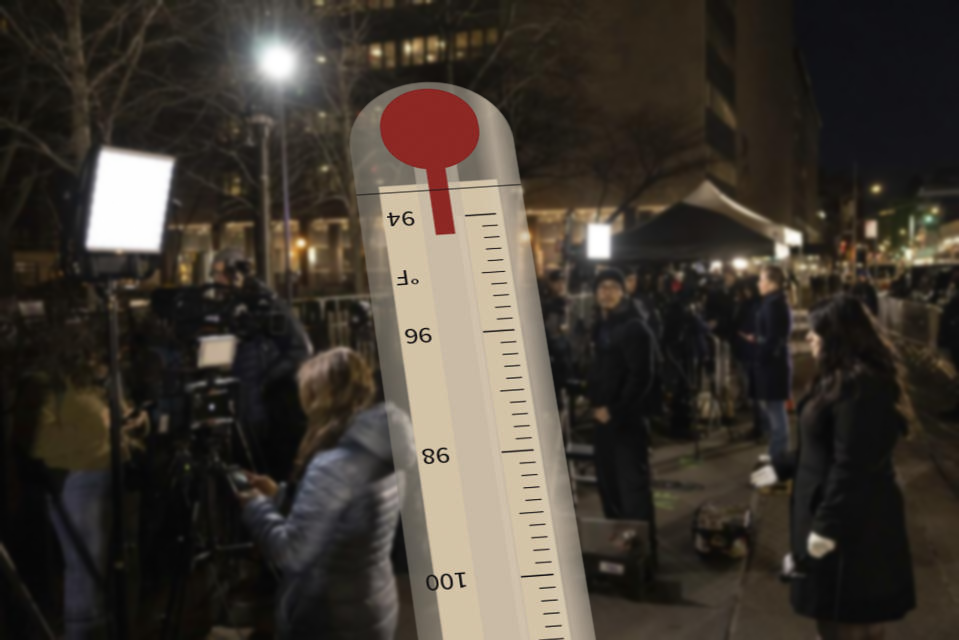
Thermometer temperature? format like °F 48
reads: °F 94.3
